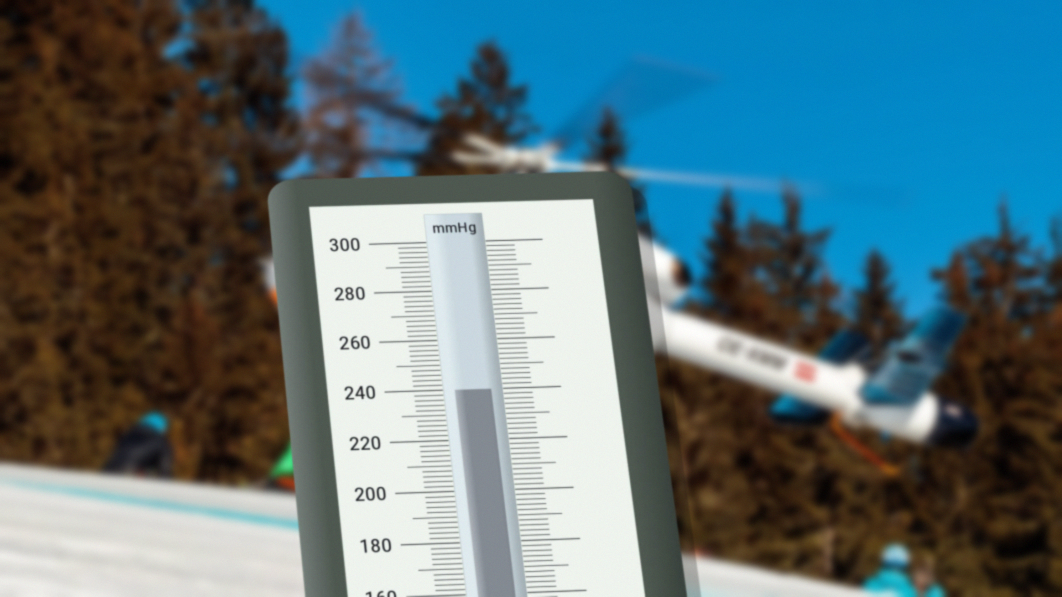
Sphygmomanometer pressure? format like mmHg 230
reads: mmHg 240
